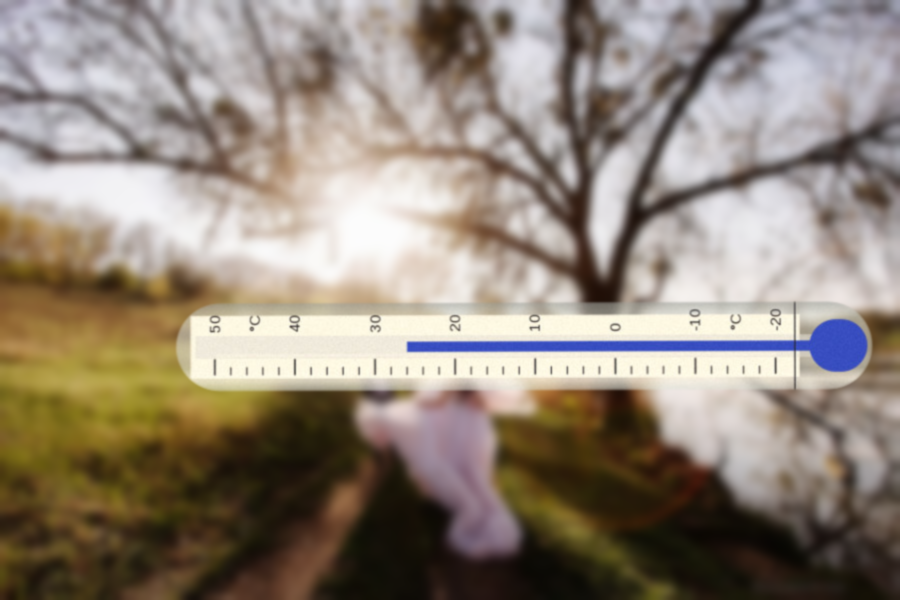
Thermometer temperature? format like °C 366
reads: °C 26
